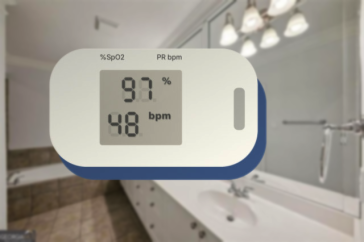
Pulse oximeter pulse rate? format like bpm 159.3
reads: bpm 48
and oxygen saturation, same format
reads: % 97
